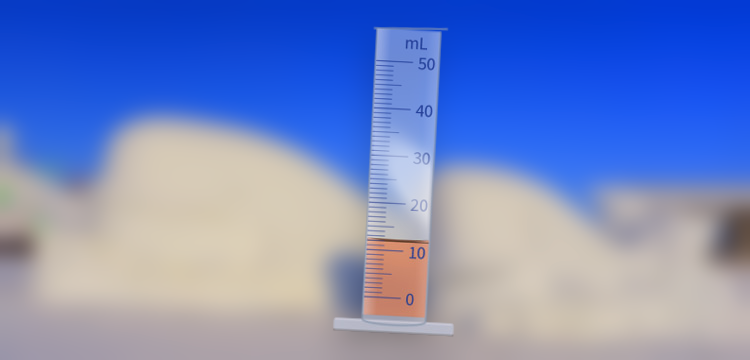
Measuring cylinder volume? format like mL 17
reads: mL 12
